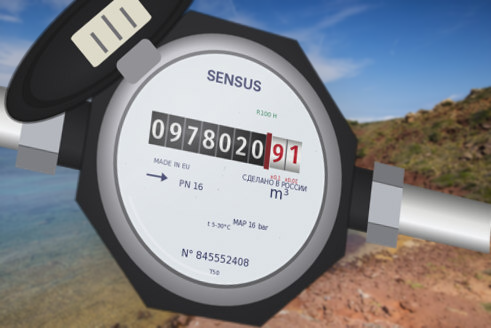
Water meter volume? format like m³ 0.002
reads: m³ 978020.91
